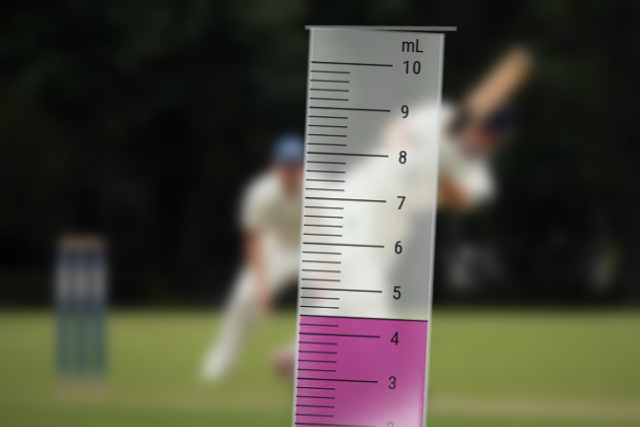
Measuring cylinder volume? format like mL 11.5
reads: mL 4.4
